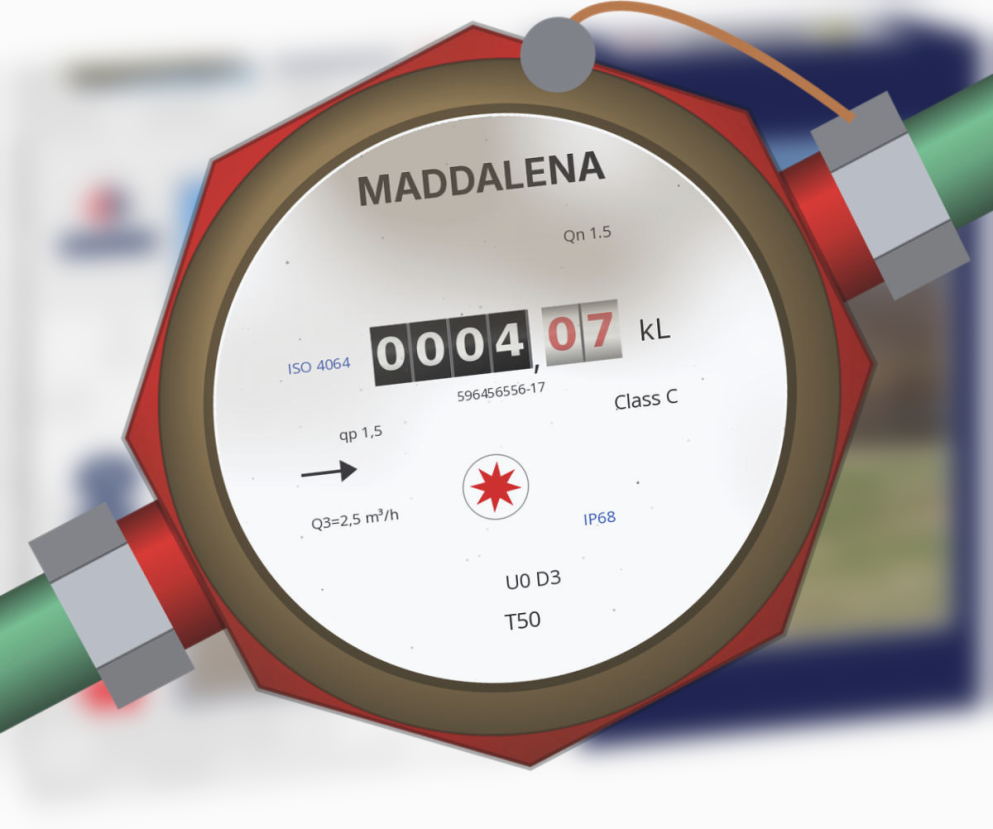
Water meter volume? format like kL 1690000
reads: kL 4.07
